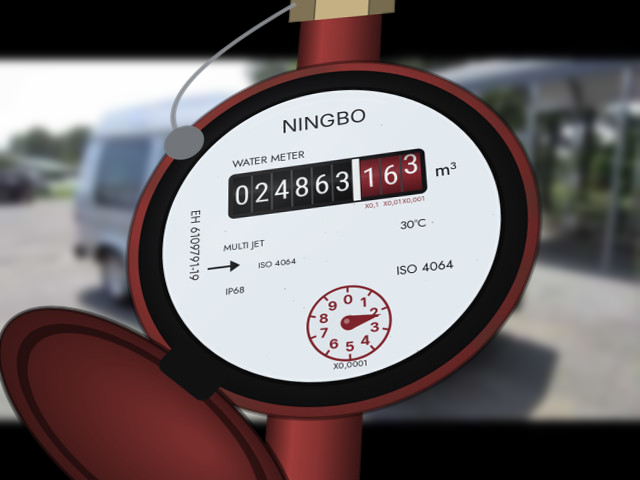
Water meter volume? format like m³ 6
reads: m³ 24863.1632
